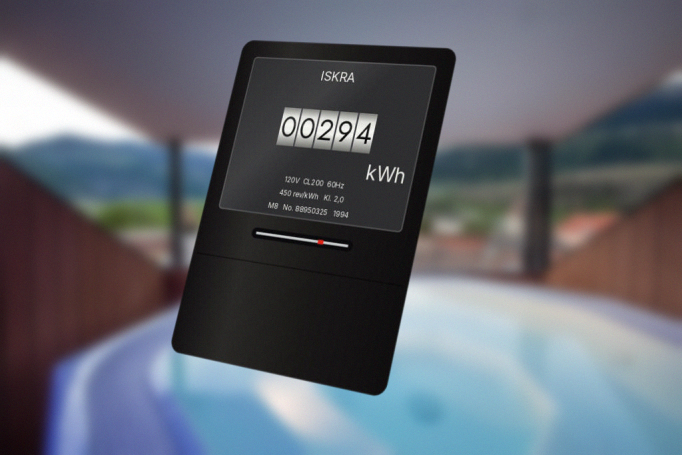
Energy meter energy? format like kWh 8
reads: kWh 294
